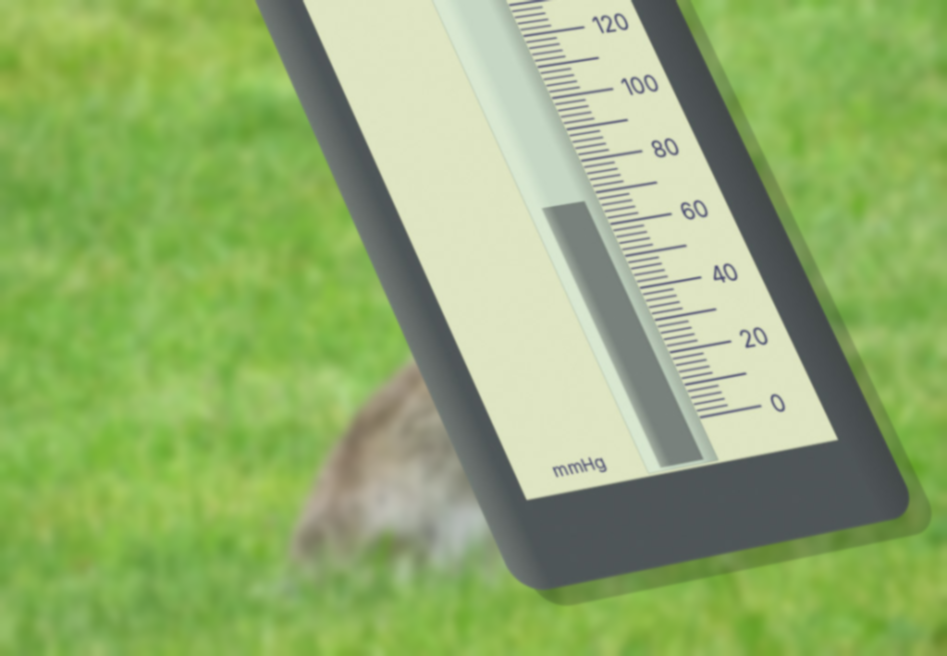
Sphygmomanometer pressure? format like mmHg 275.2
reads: mmHg 68
